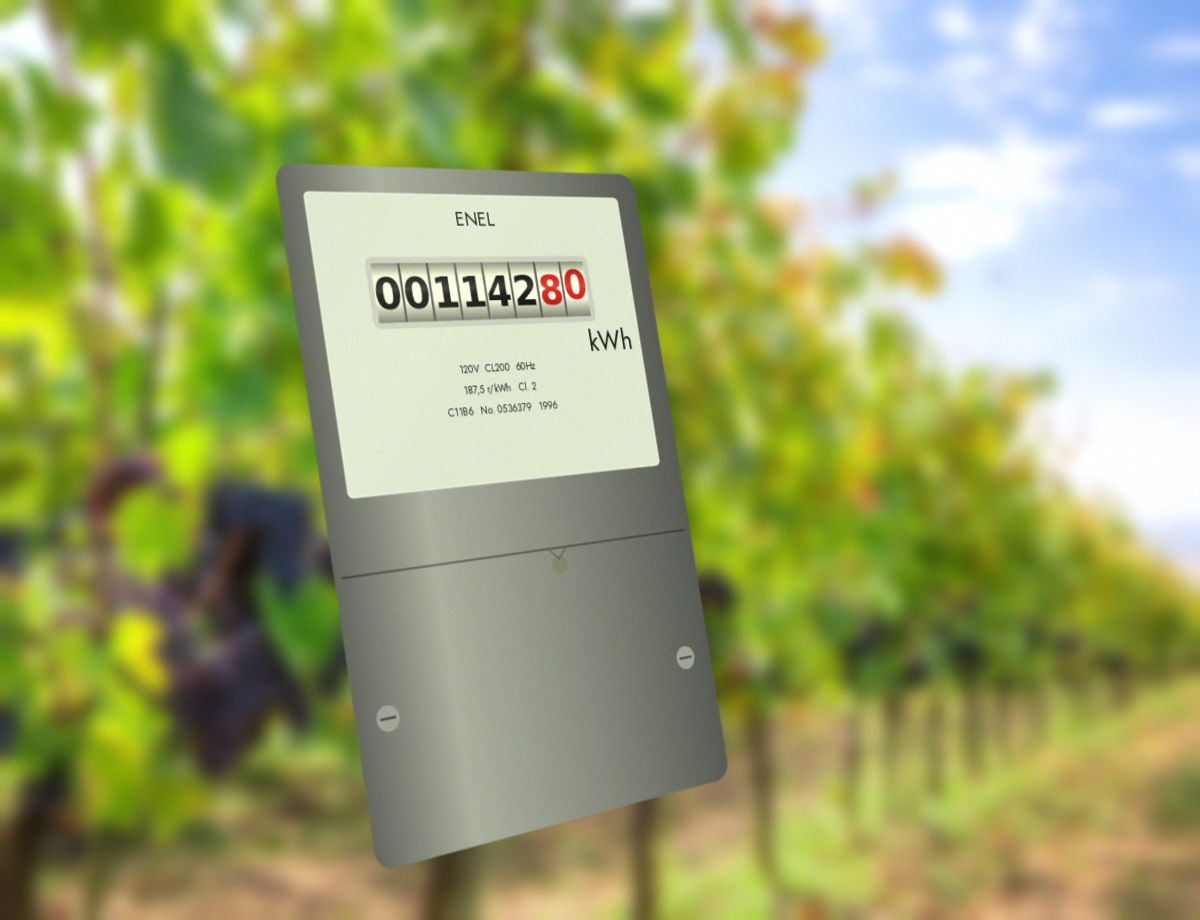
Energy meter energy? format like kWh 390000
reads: kWh 1142.80
